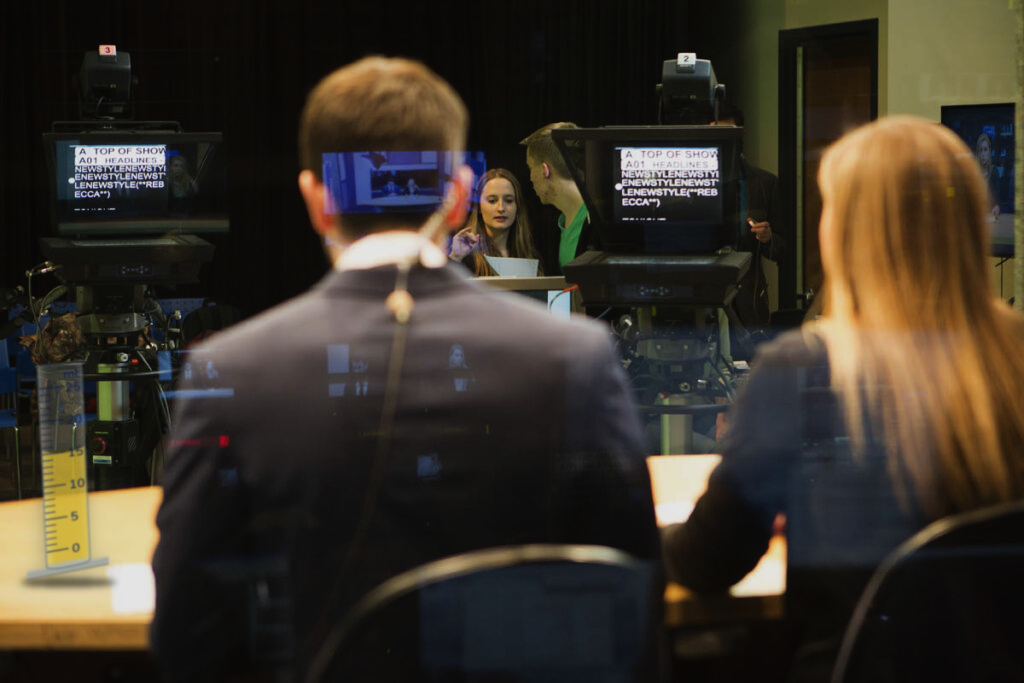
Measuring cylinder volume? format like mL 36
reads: mL 15
